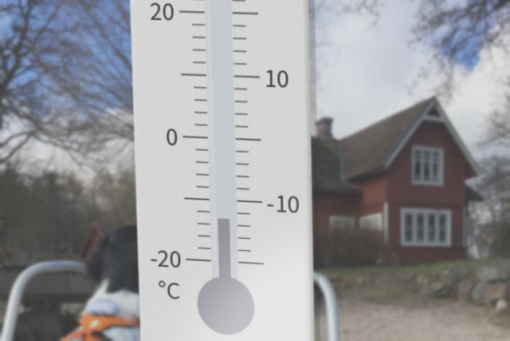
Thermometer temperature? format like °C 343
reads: °C -13
